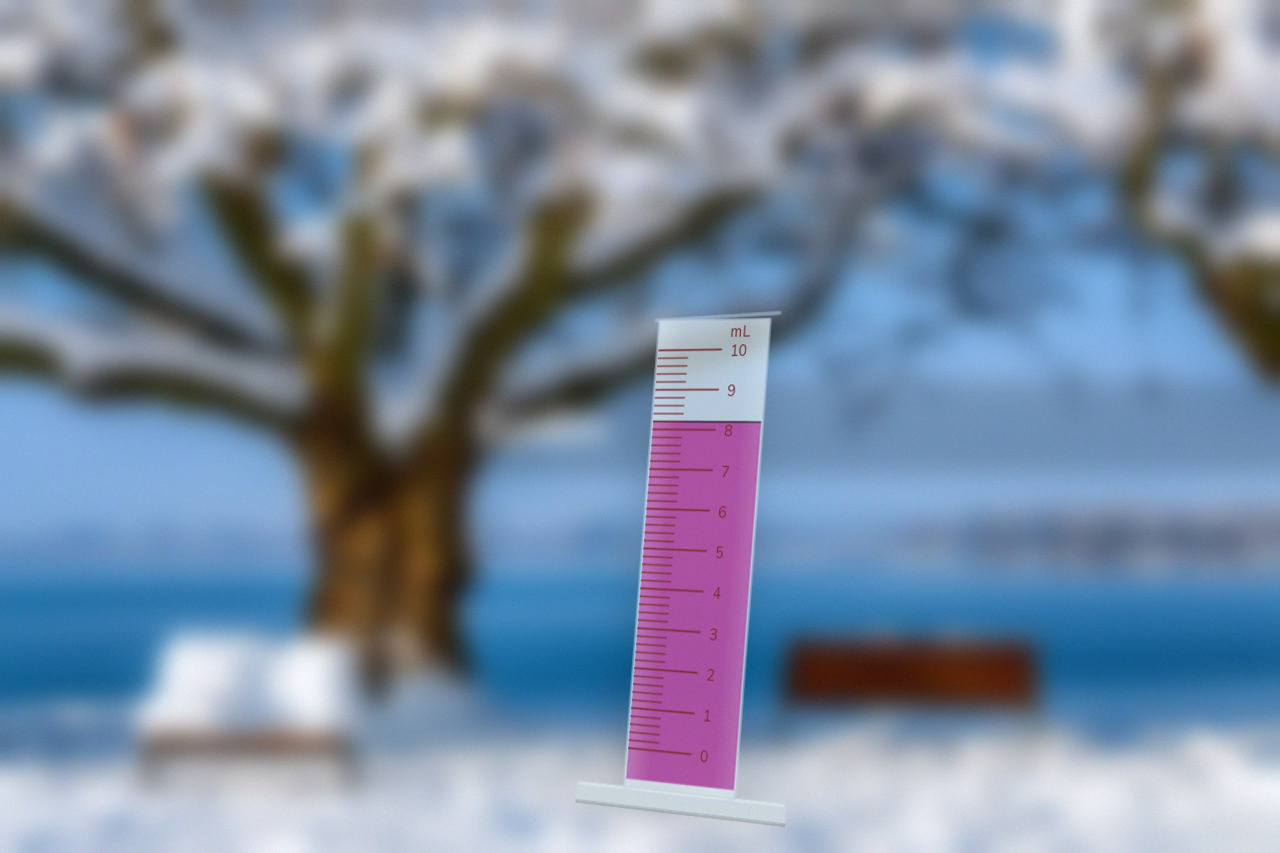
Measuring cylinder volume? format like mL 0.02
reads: mL 8.2
